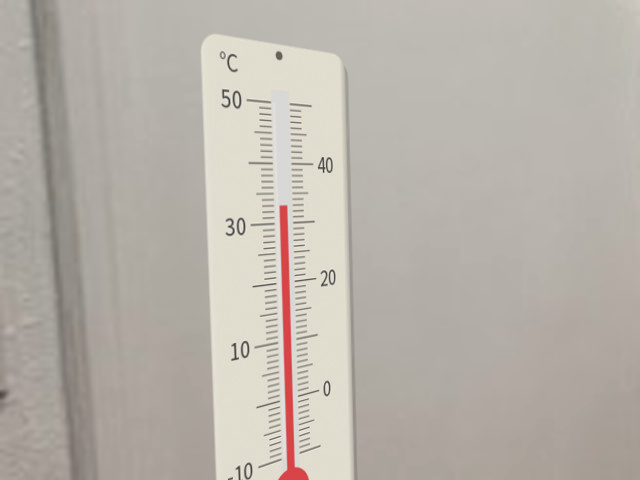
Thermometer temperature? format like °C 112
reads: °C 33
